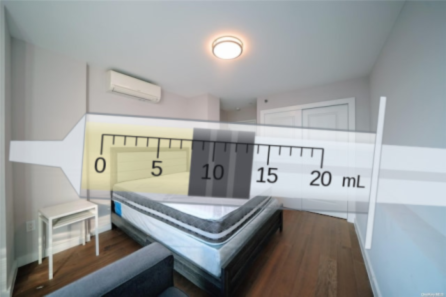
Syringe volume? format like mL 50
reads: mL 8
